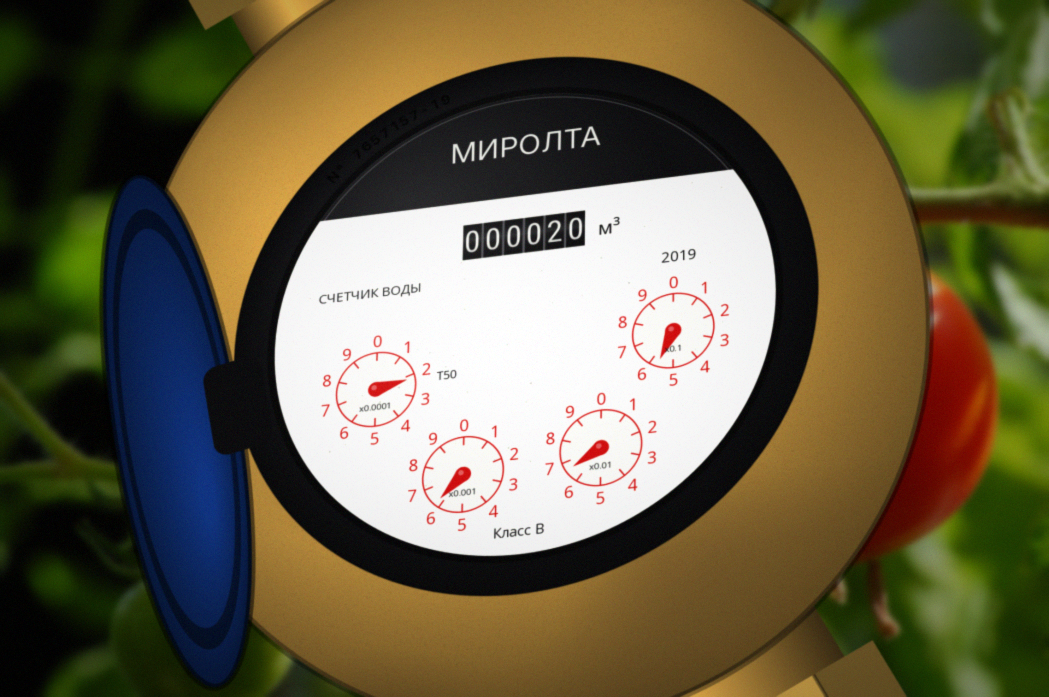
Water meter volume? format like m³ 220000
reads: m³ 20.5662
